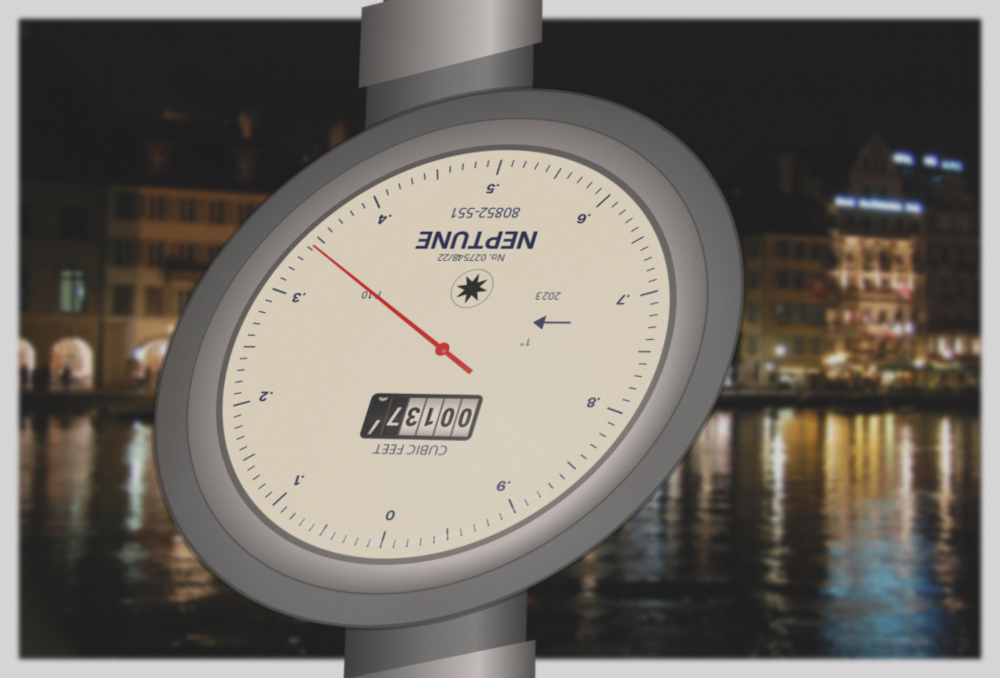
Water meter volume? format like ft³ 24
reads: ft³ 1377.34
